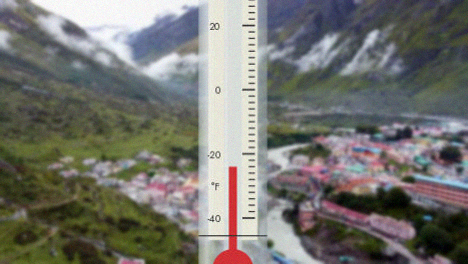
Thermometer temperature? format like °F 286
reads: °F -24
